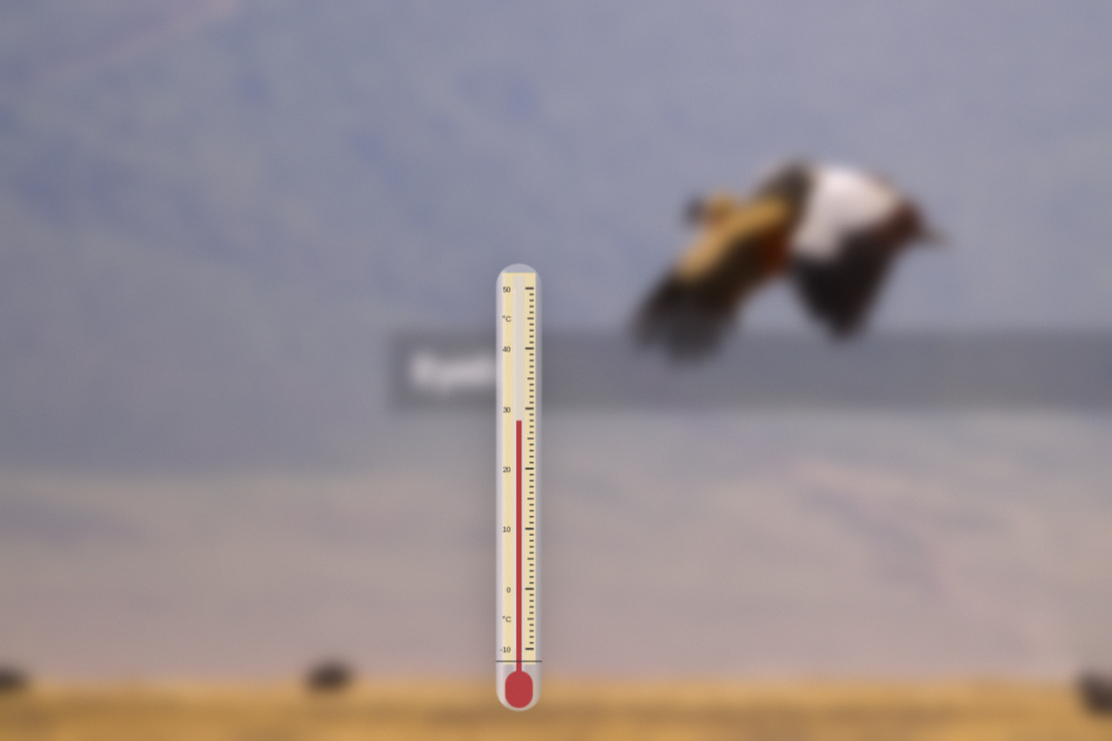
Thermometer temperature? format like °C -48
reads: °C 28
